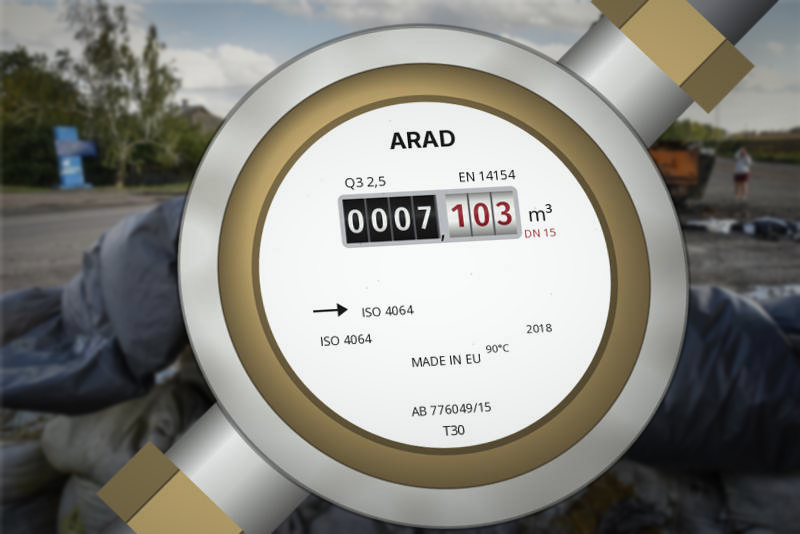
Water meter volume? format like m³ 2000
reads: m³ 7.103
